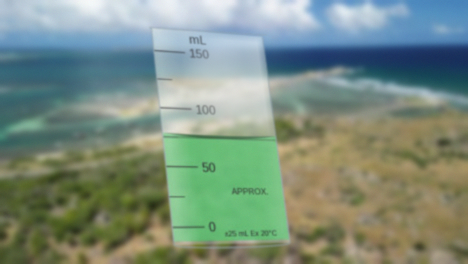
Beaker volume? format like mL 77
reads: mL 75
